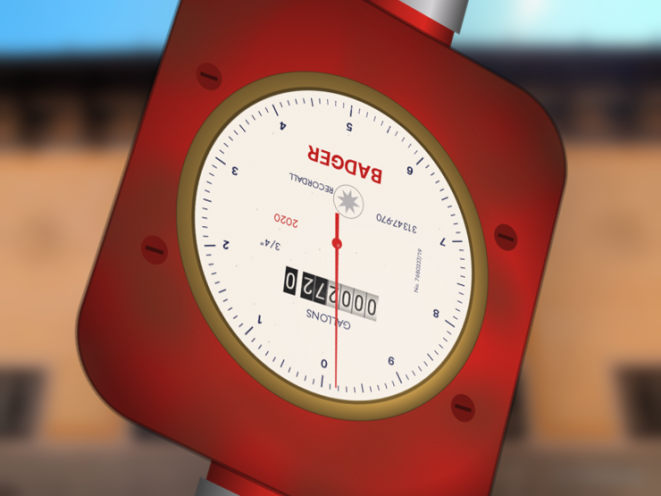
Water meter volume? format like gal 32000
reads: gal 2719.8
